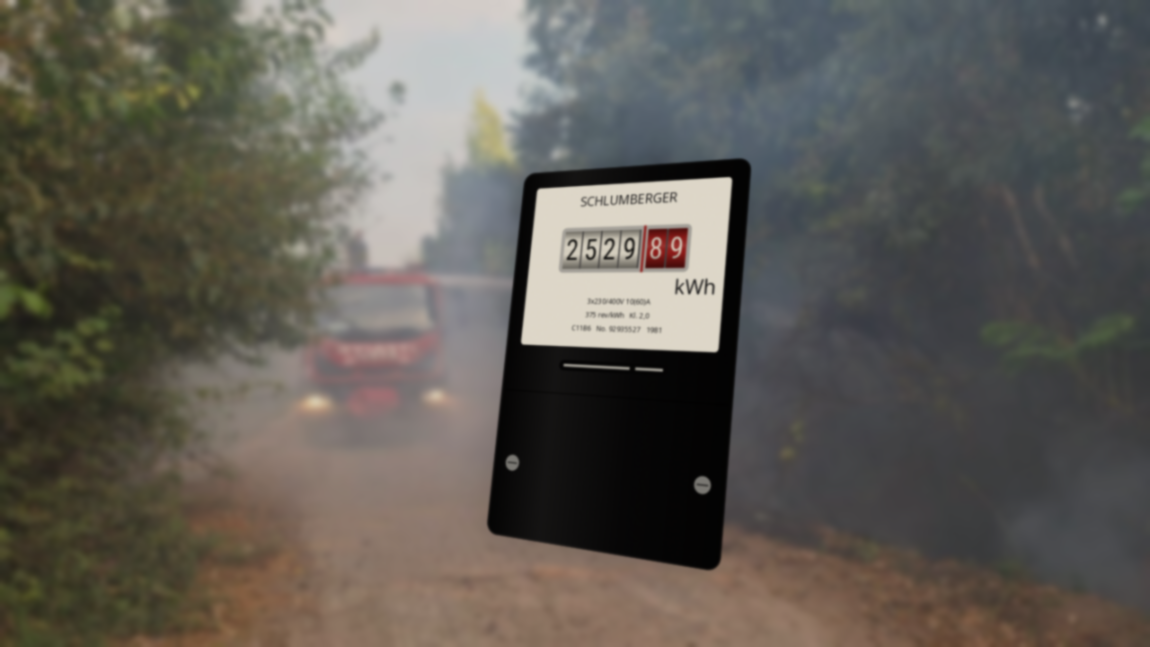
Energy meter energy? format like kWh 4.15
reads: kWh 2529.89
